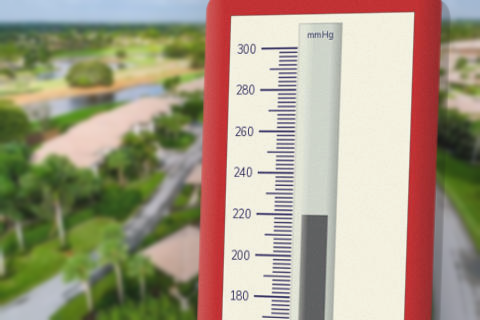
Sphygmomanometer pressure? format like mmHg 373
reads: mmHg 220
